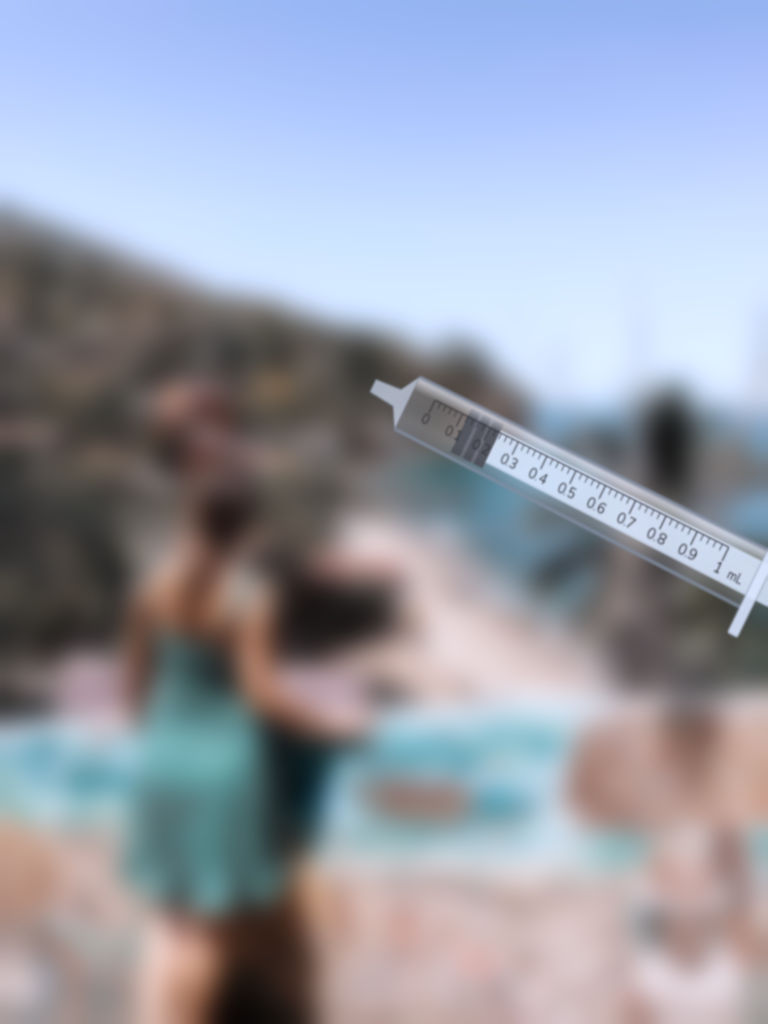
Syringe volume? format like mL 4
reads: mL 0.12
